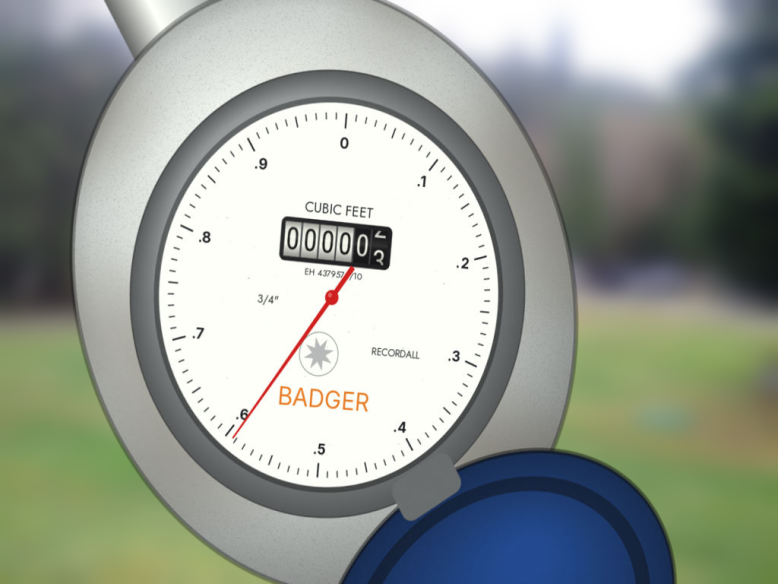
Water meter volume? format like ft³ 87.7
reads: ft³ 2.59
